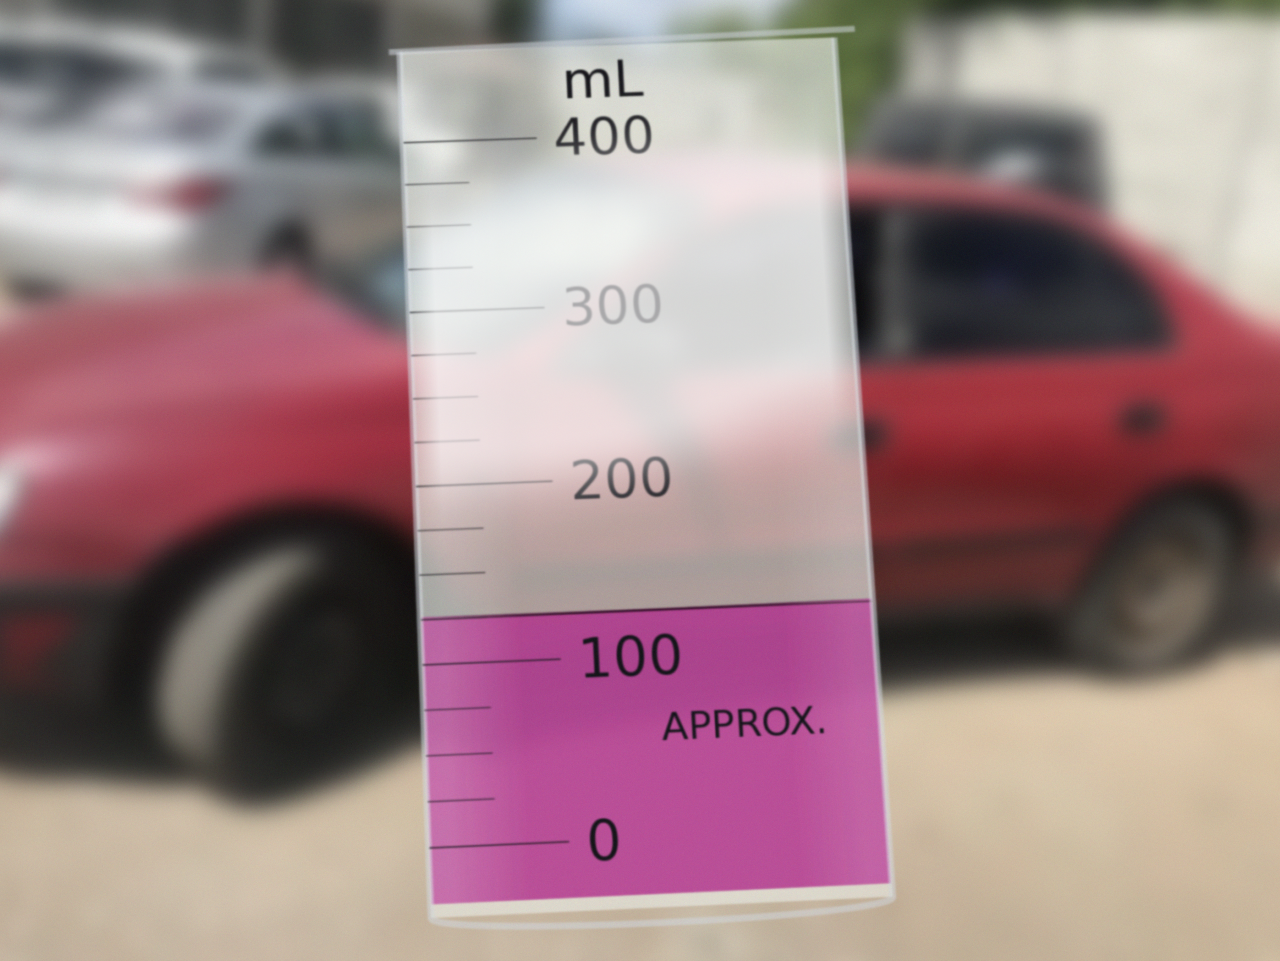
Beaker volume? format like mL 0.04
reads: mL 125
